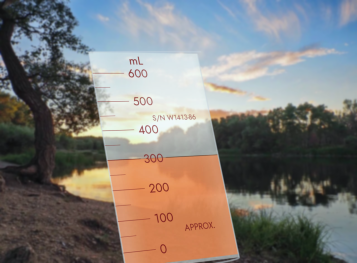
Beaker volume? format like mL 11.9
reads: mL 300
